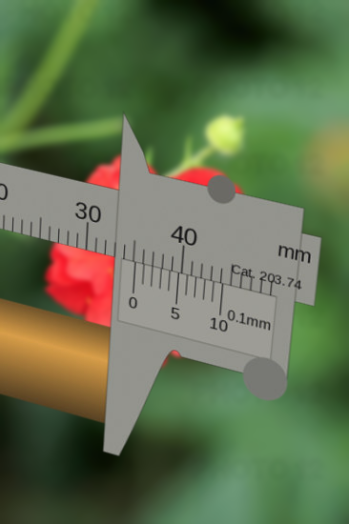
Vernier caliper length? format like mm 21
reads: mm 35.2
